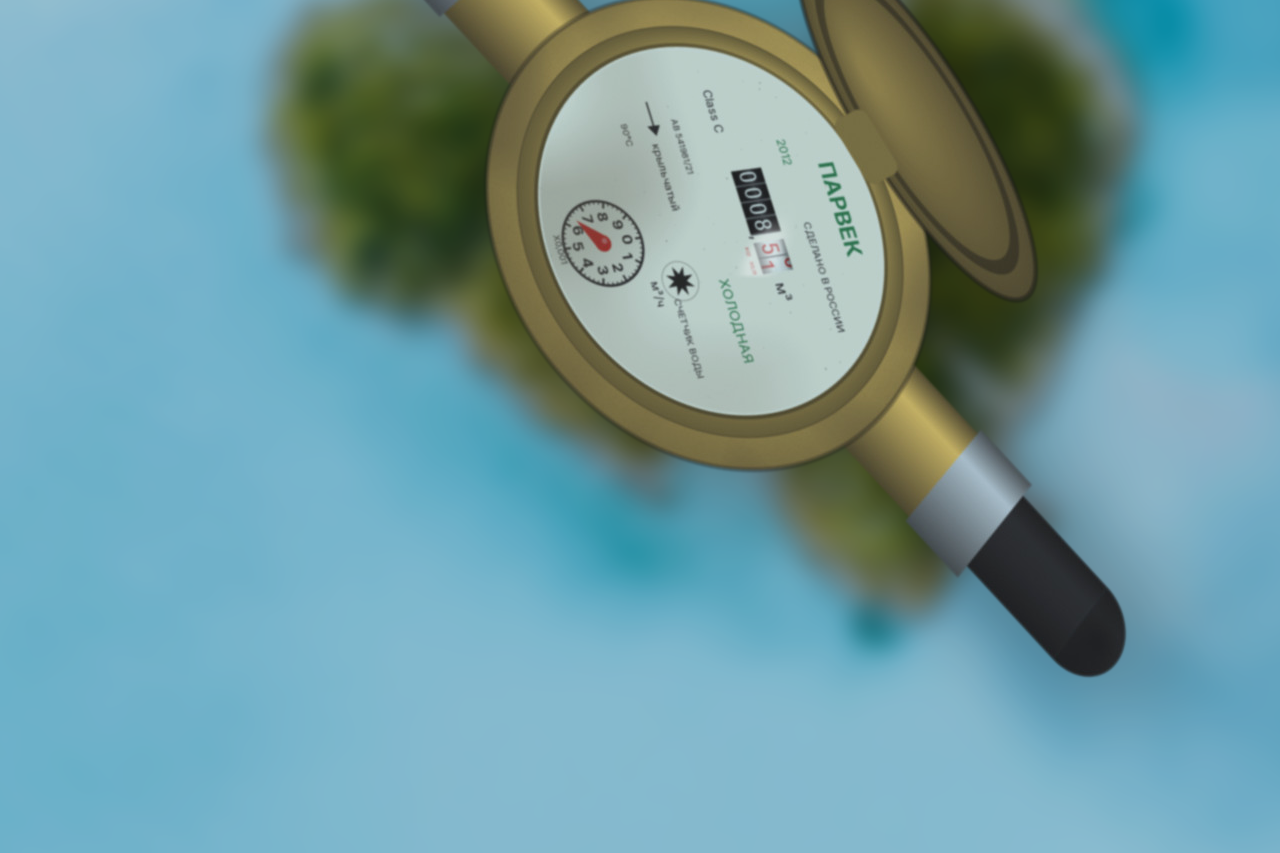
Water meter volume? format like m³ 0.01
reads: m³ 8.506
